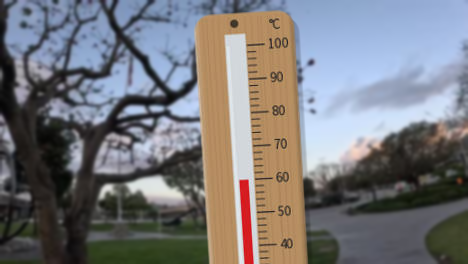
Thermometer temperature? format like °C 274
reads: °C 60
